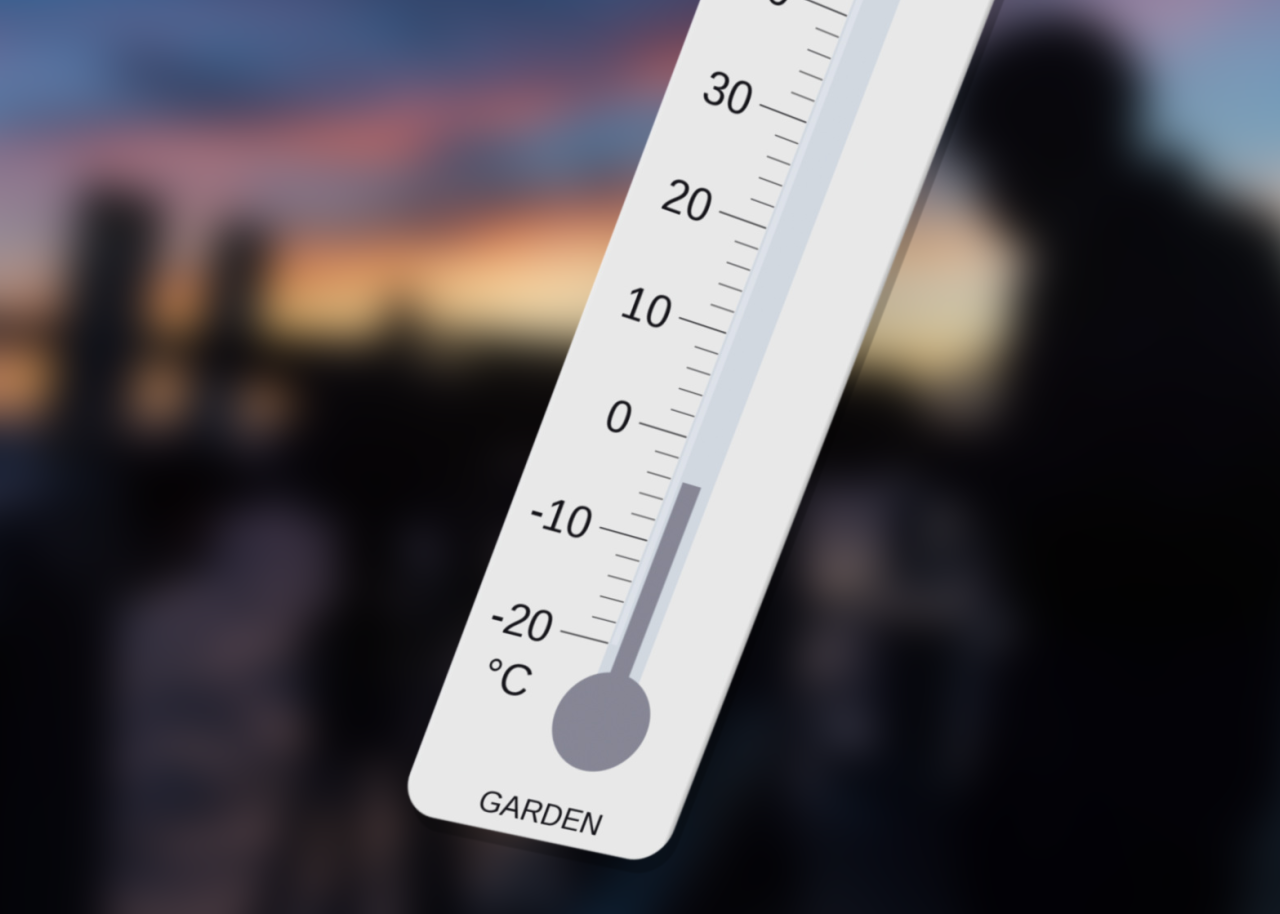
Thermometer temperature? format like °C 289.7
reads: °C -4
